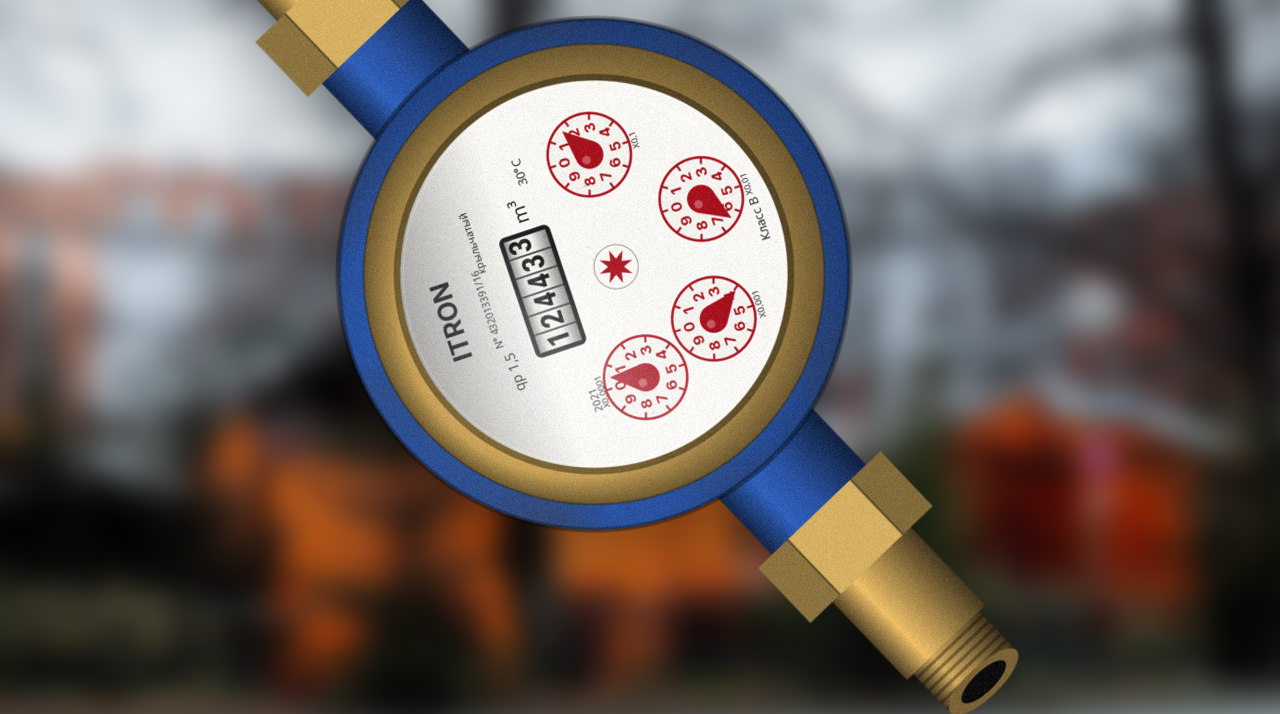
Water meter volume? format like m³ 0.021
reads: m³ 124433.1640
